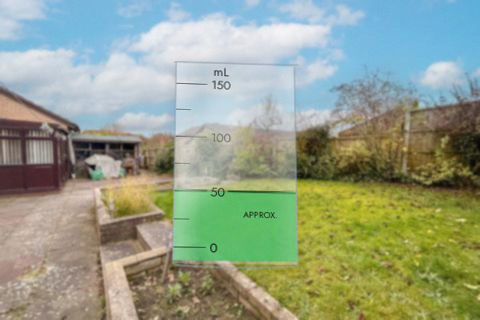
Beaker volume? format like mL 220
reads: mL 50
